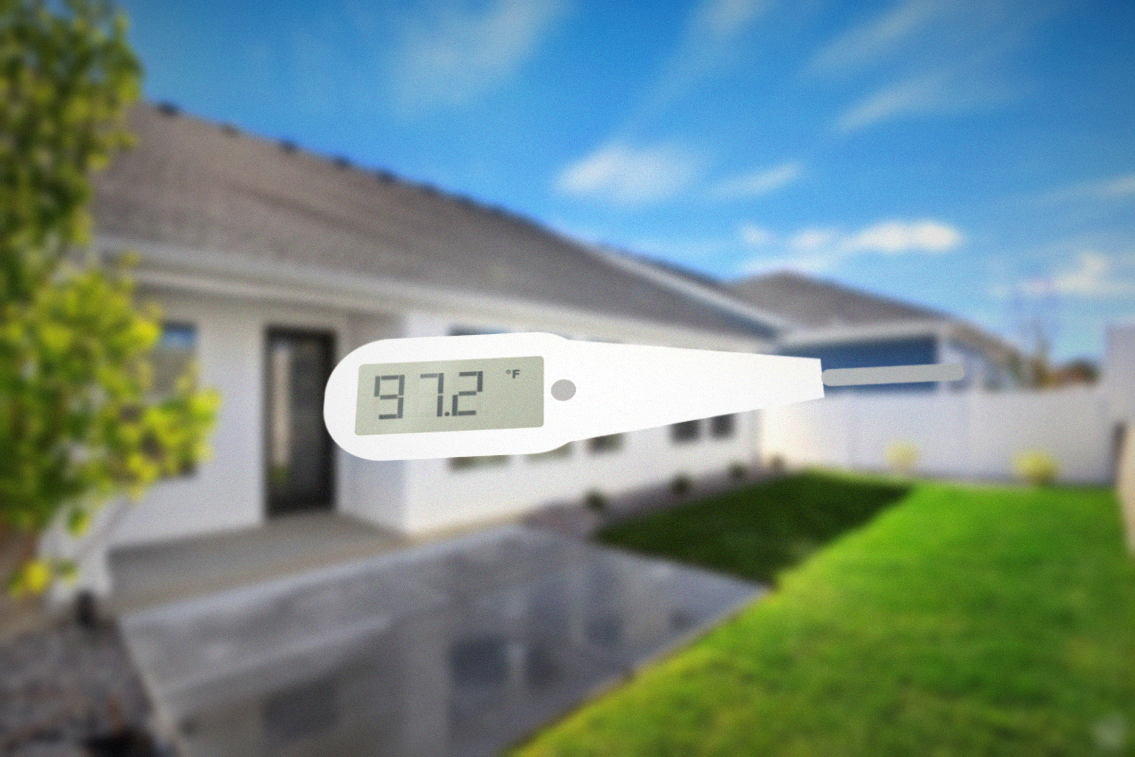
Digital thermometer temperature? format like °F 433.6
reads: °F 97.2
